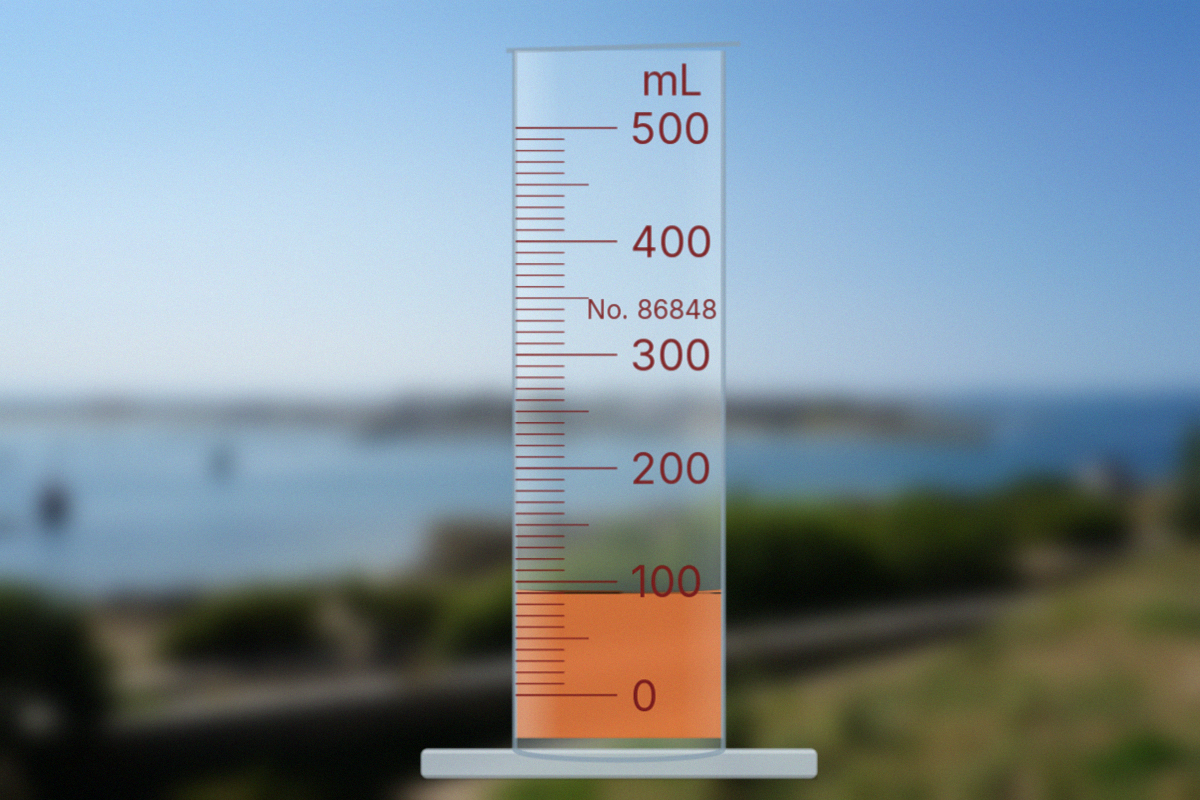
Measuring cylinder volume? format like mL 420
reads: mL 90
